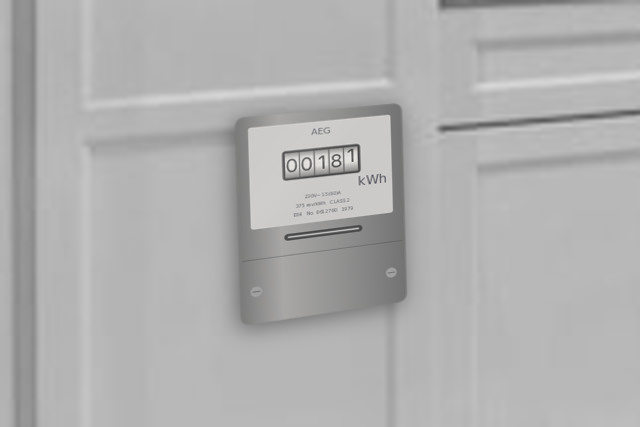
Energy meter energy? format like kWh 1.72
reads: kWh 181
